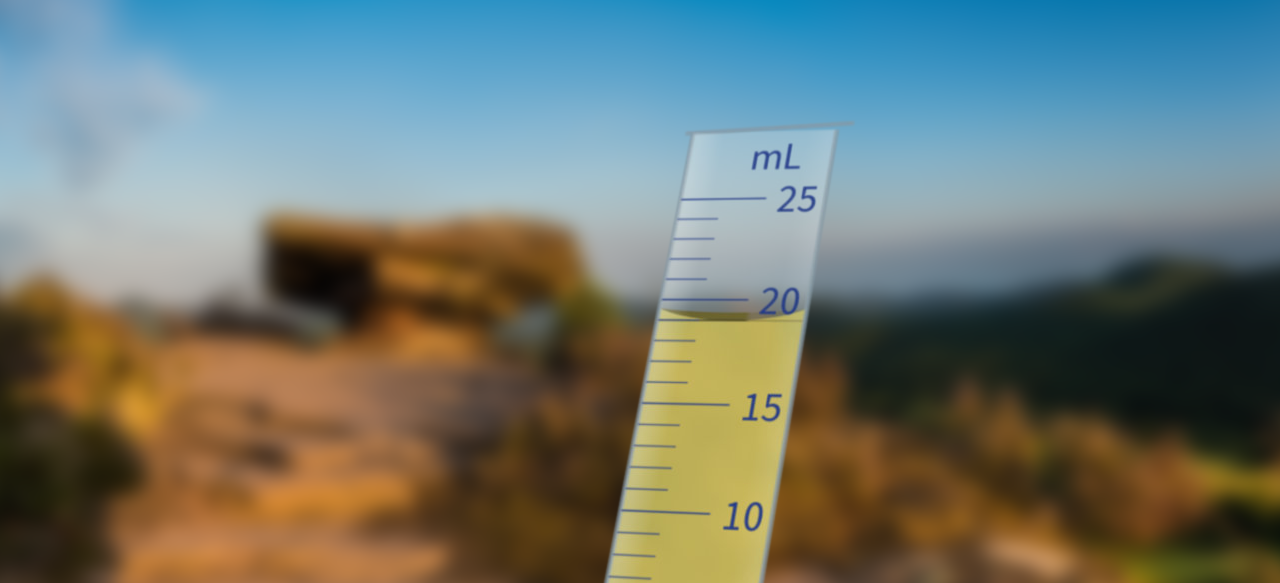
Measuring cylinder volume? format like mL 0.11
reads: mL 19
